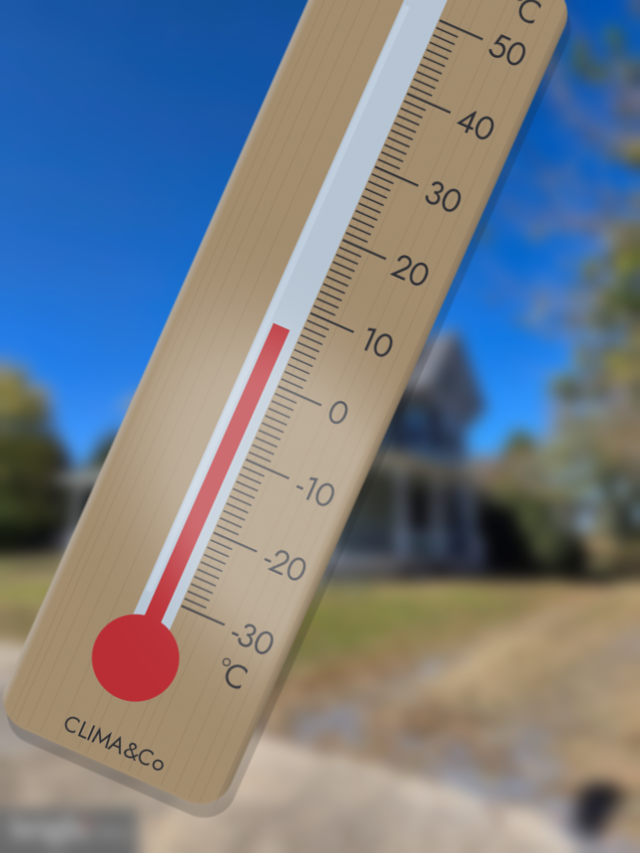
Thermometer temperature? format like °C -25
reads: °C 7
